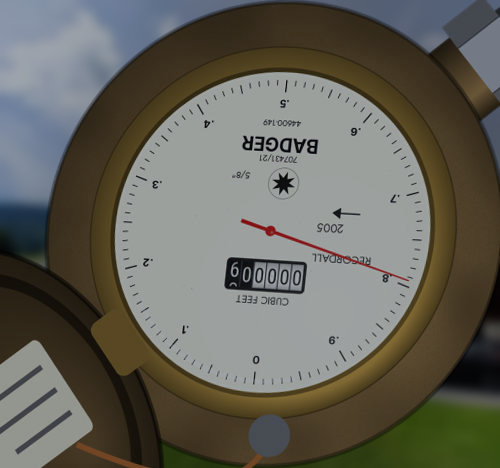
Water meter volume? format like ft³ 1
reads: ft³ 8.79
